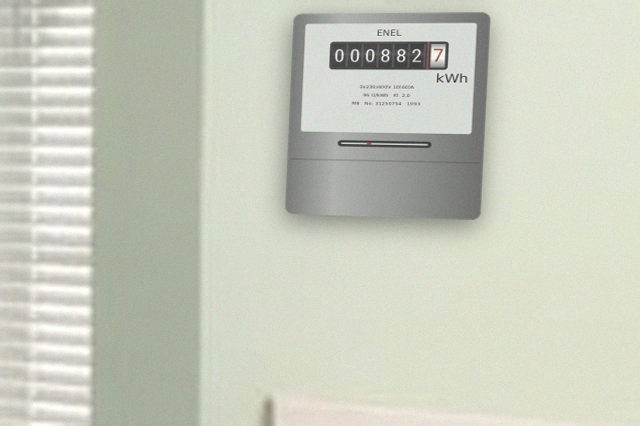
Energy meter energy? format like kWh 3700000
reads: kWh 882.7
